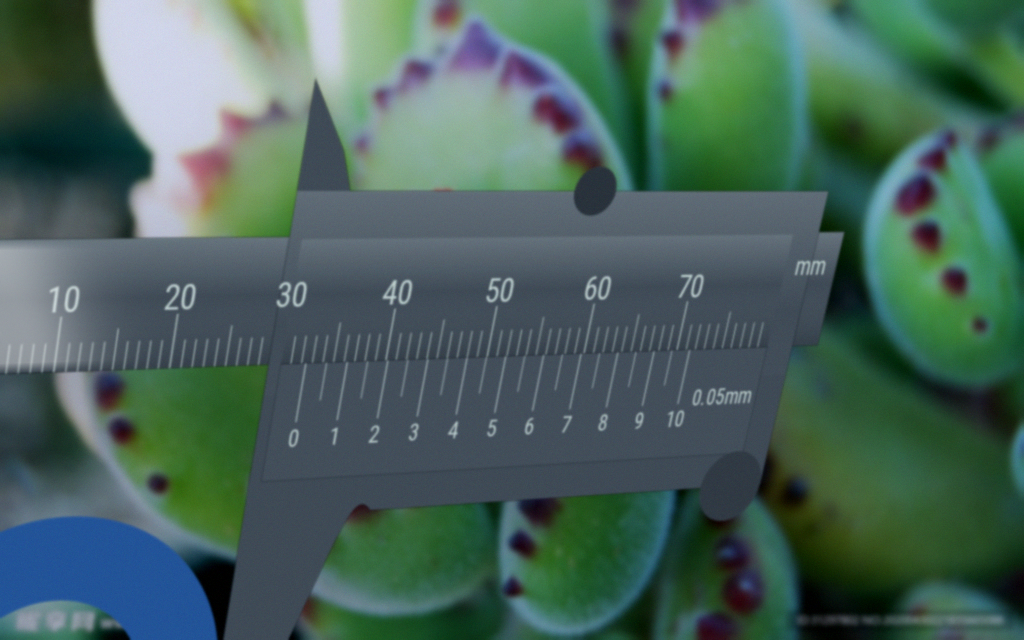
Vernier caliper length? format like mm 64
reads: mm 32.4
